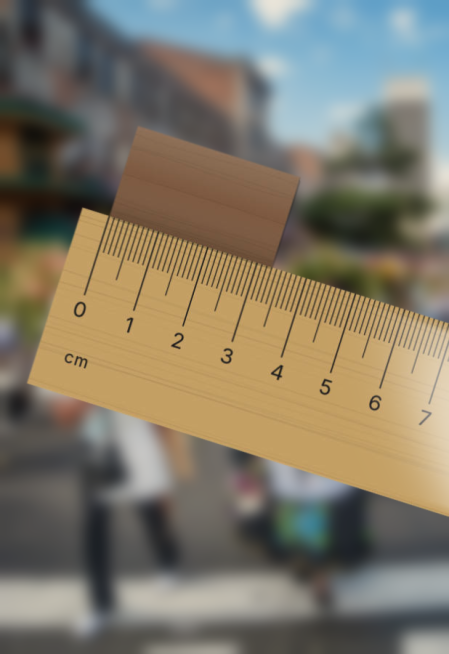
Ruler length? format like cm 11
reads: cm 3.3
